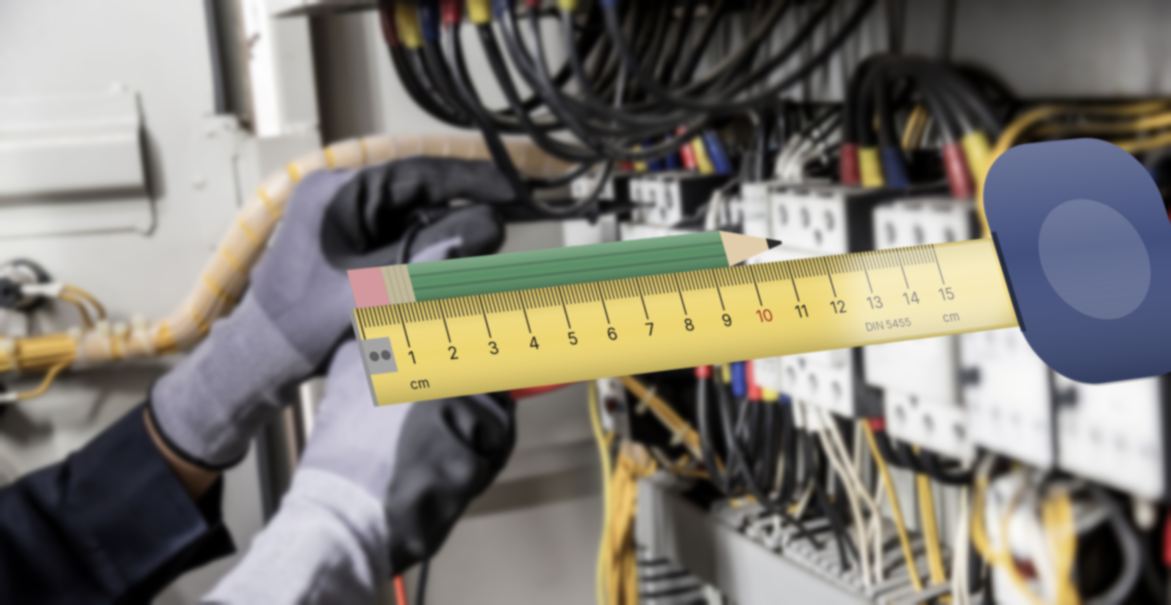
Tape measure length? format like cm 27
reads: cm 11
